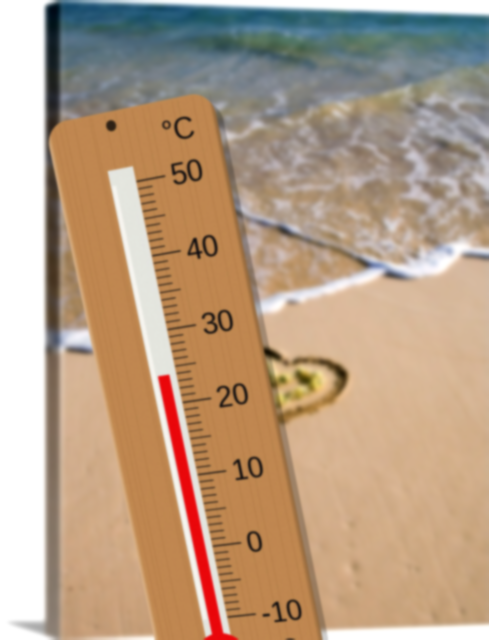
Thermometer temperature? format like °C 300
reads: °C 24
